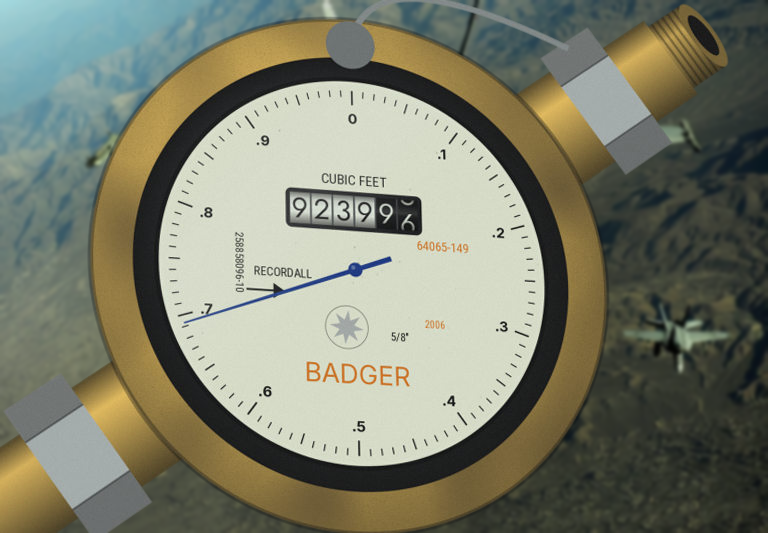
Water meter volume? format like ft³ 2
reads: ft³ 923995.69
